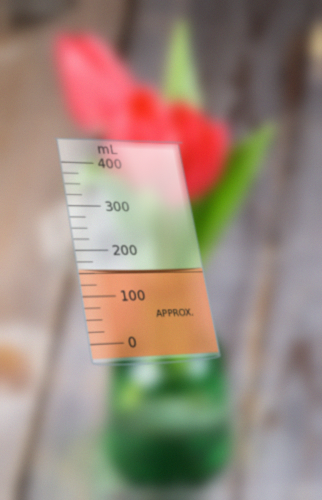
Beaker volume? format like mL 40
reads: mL 150
